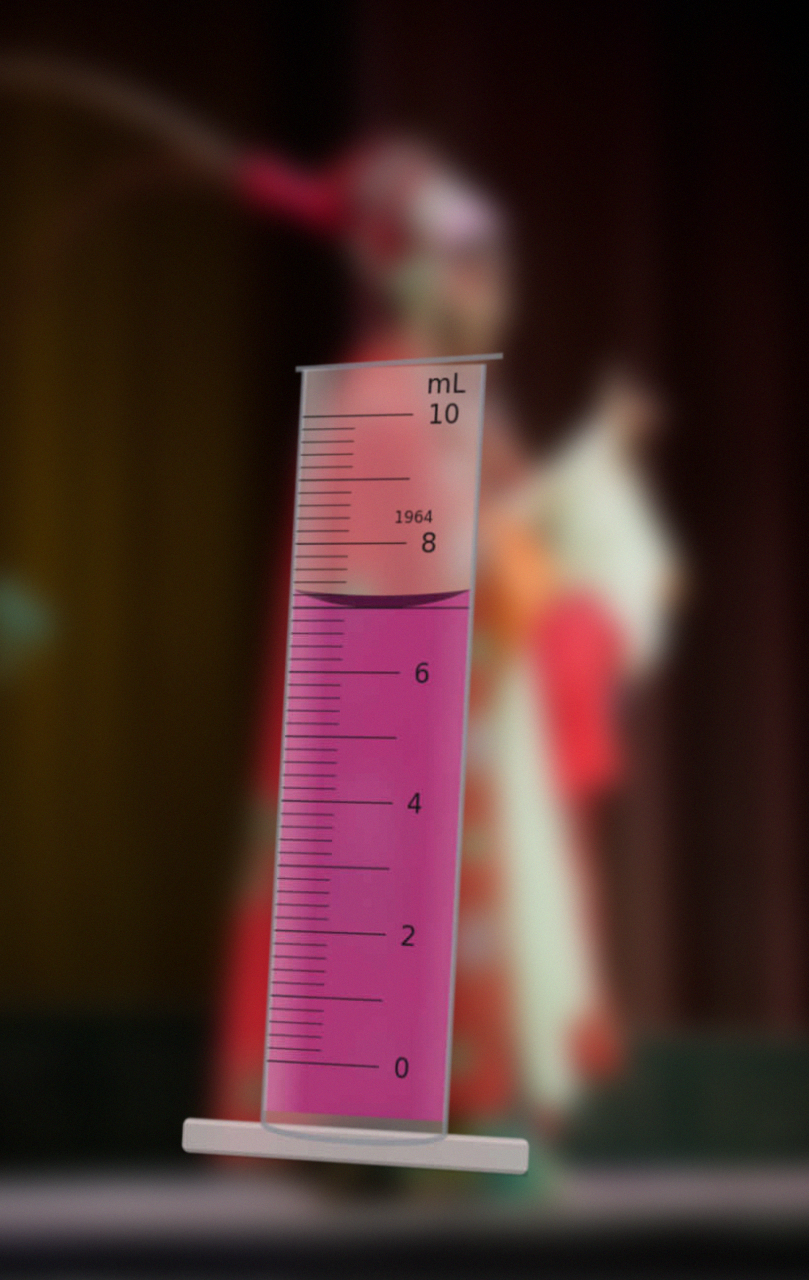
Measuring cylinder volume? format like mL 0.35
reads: mL 7
